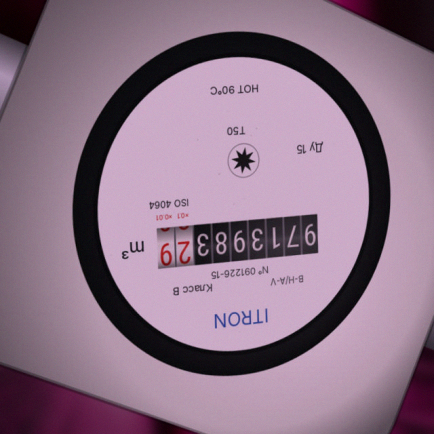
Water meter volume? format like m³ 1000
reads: m³ 9713983.29
